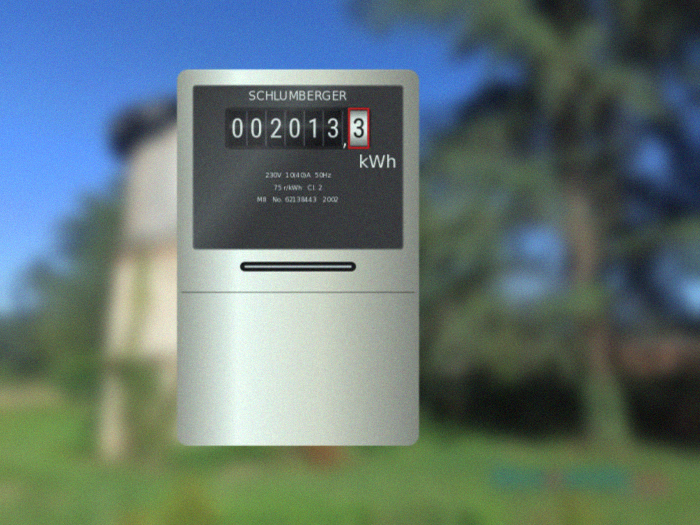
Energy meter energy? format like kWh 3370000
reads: kWh 2013.3
